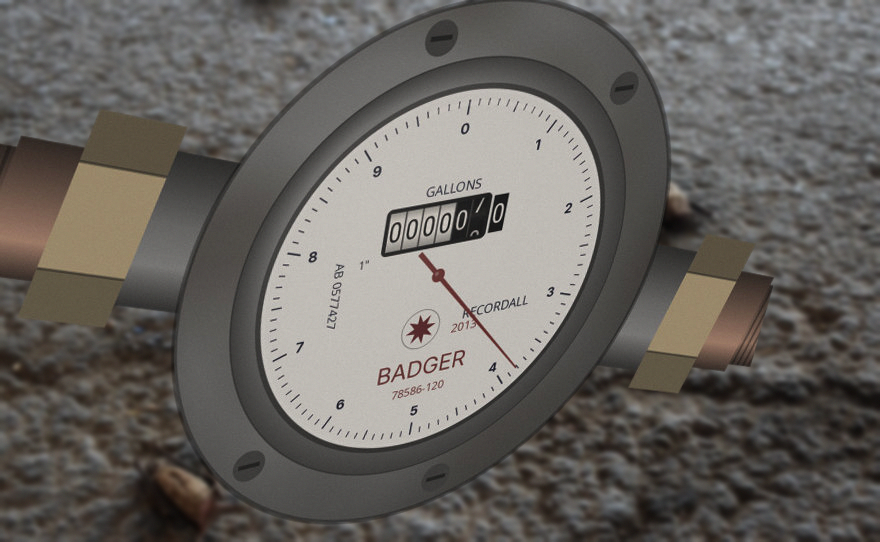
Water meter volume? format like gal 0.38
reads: gal 73.8
